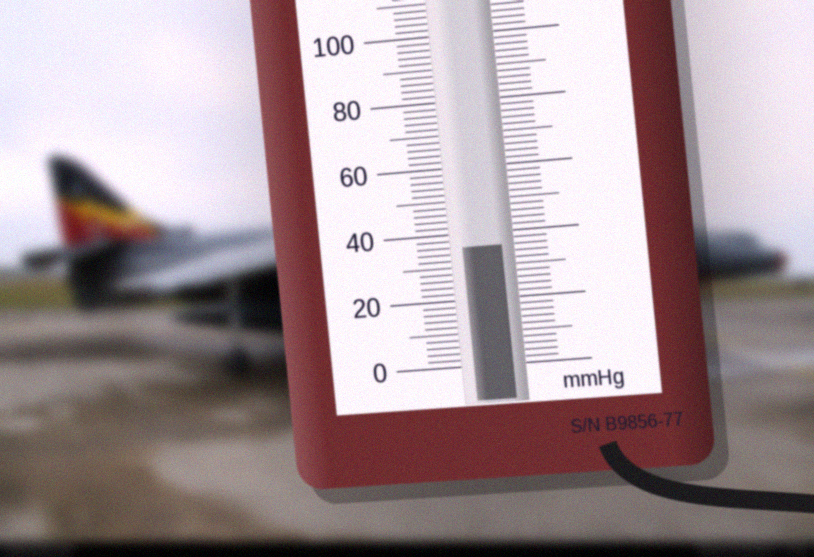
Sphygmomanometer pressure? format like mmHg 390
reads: mmHg 36
